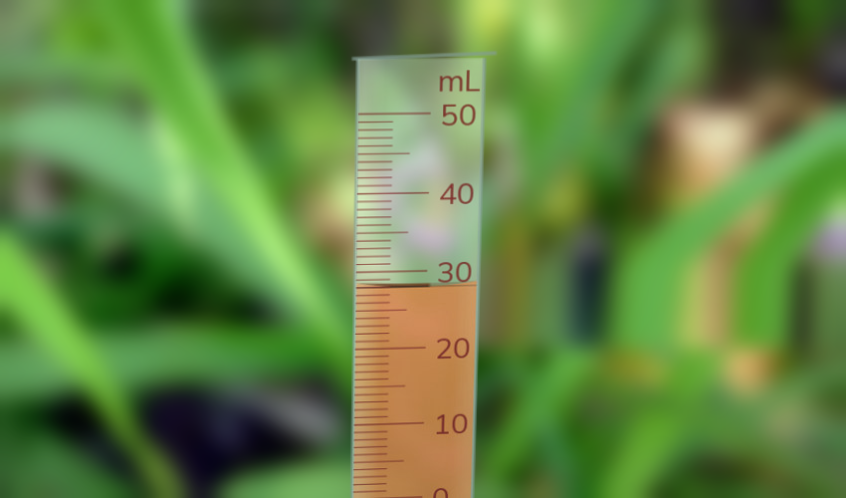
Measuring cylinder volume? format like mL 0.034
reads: mL 28
